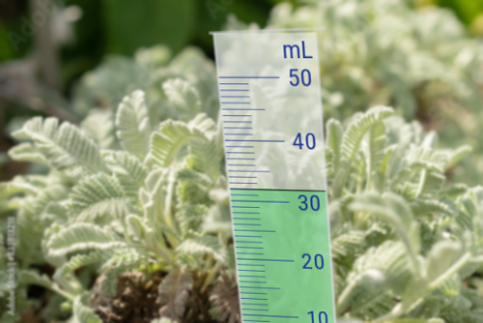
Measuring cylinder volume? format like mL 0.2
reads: mL 32
